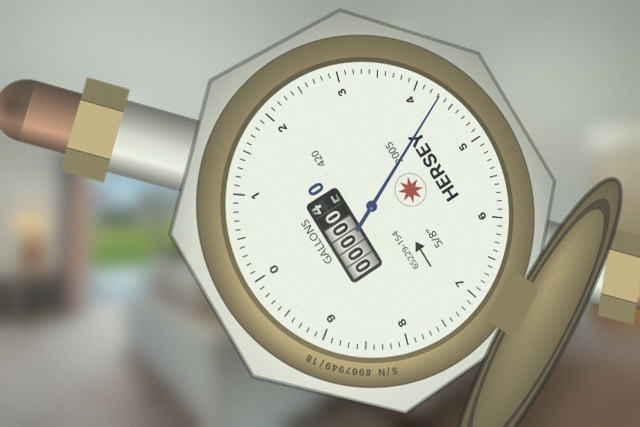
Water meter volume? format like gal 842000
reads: gal 44.3
